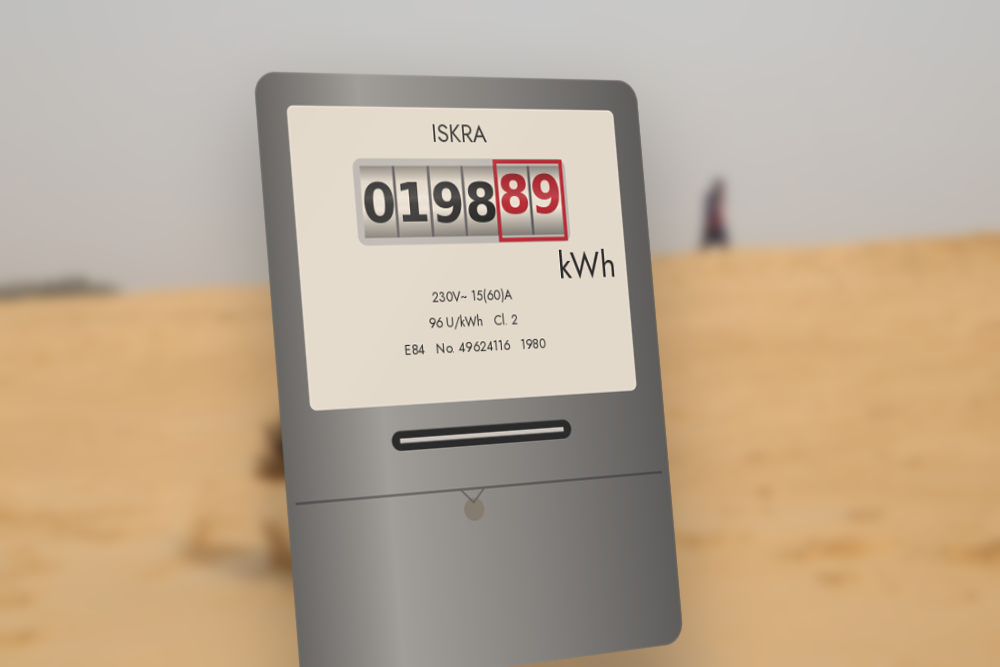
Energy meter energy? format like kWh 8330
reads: kWh 198.89
